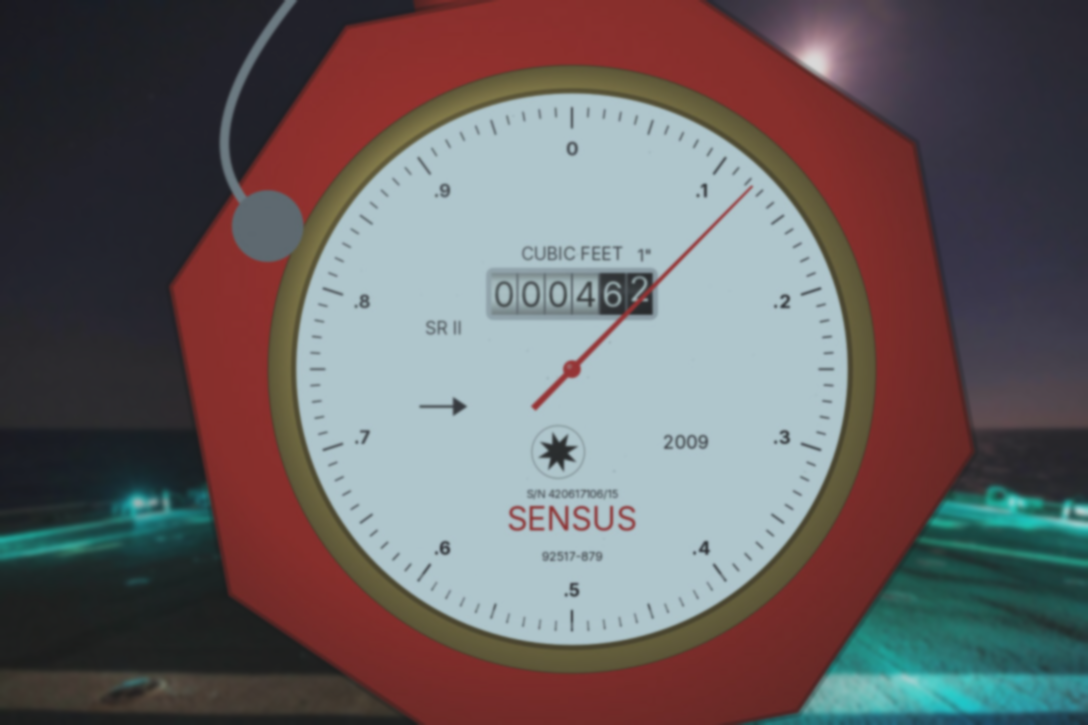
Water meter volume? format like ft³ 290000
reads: ft³ 462.12
